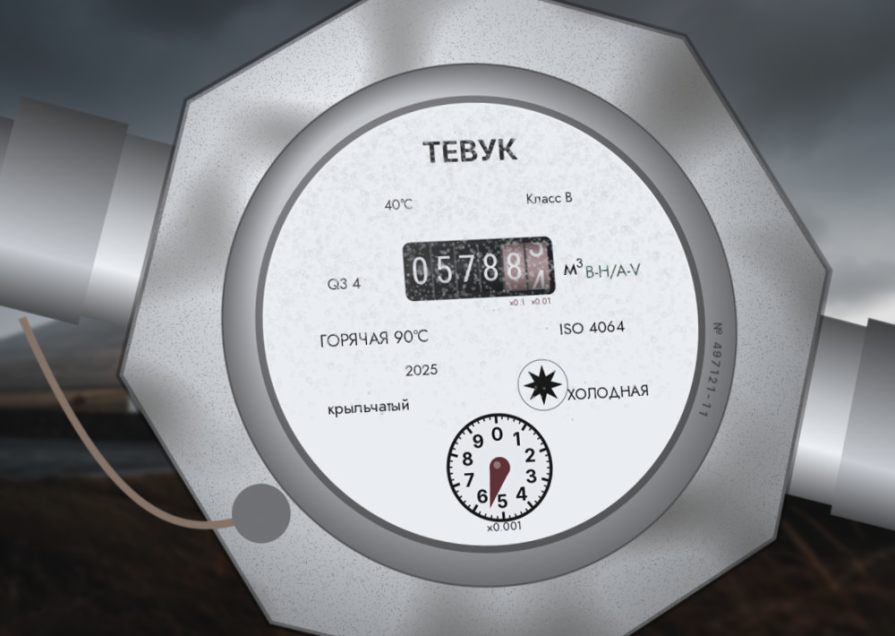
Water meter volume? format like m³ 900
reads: m³ 578.835
